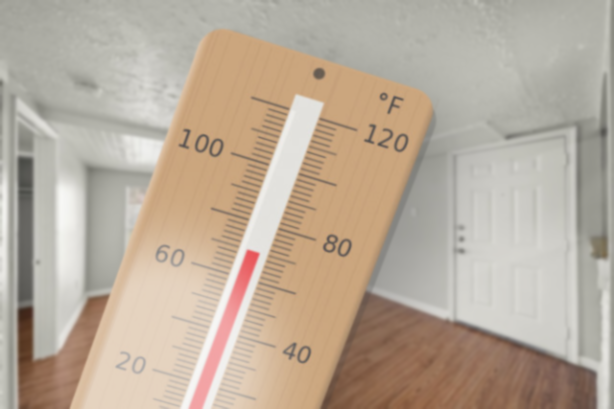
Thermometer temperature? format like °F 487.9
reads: °F 70
